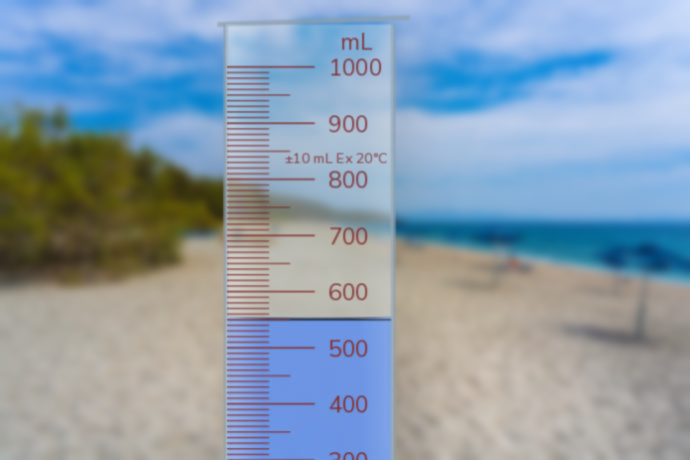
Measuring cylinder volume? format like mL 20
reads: mL 550
